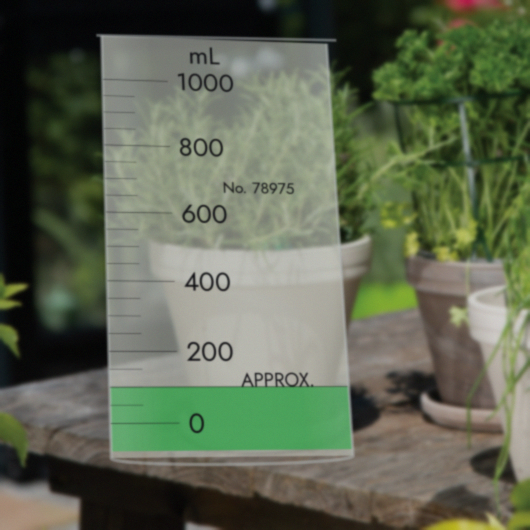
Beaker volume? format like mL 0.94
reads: mL 100
